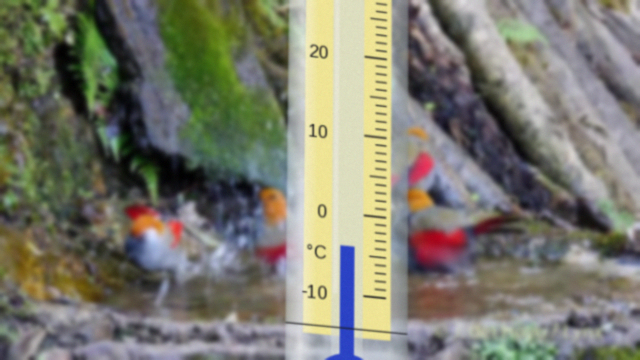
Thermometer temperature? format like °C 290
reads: °C -4
